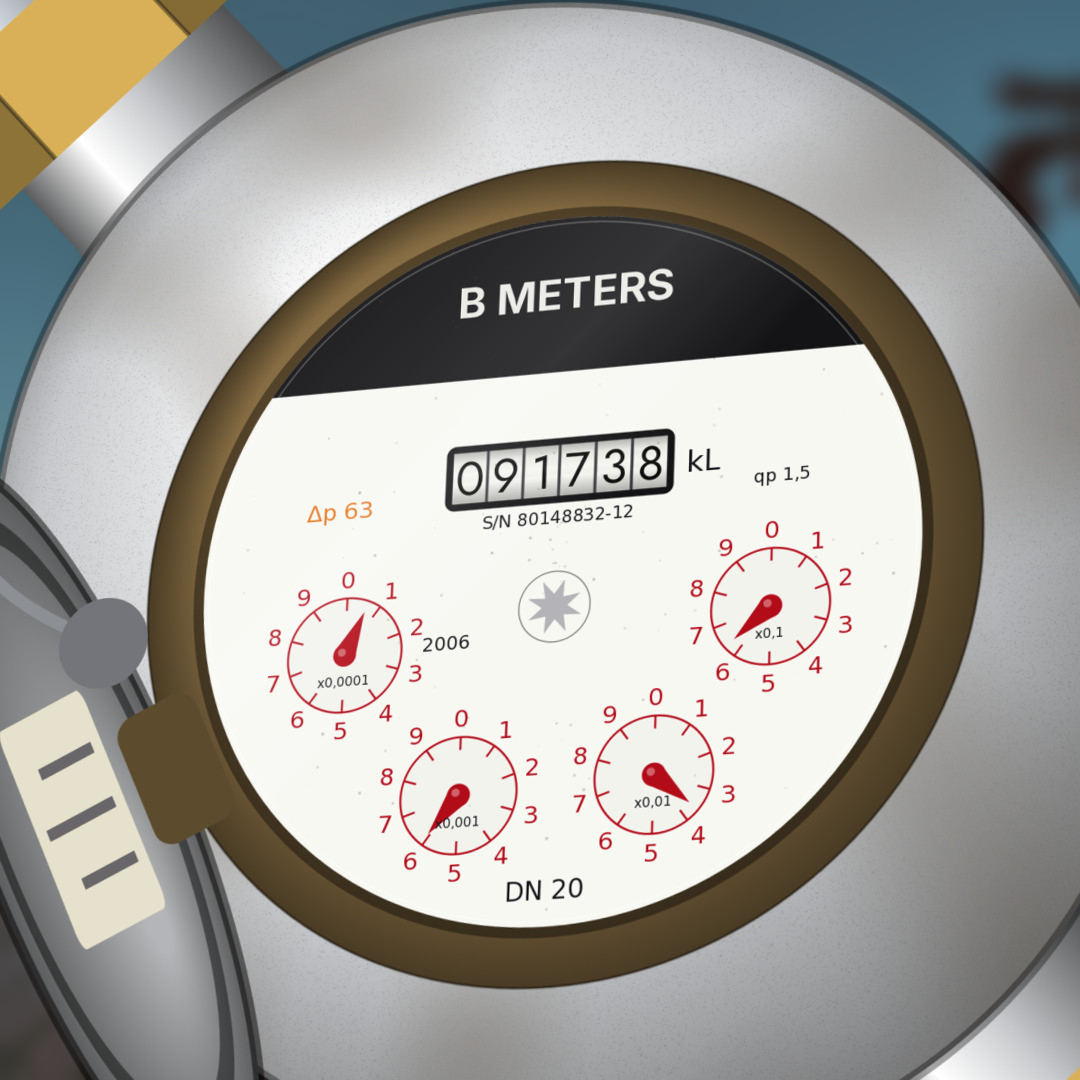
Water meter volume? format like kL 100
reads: kL 91738.6360
